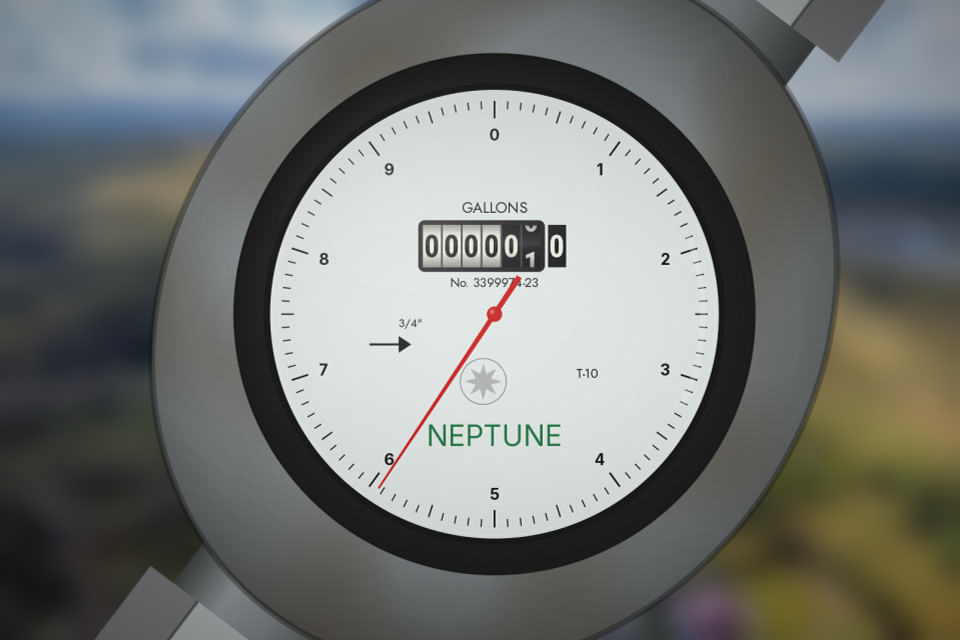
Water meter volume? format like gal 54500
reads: gal 5.9
